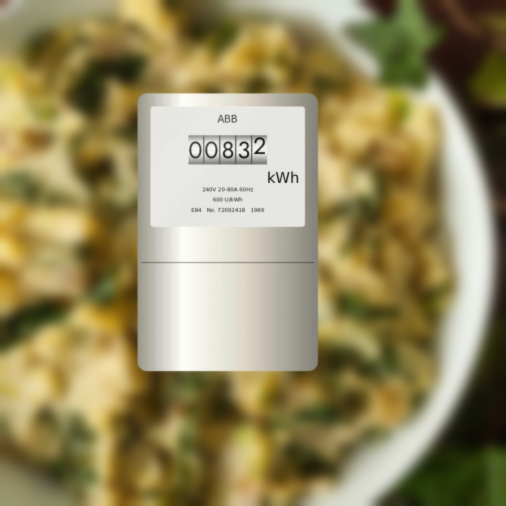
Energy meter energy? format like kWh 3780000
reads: kWh 832
